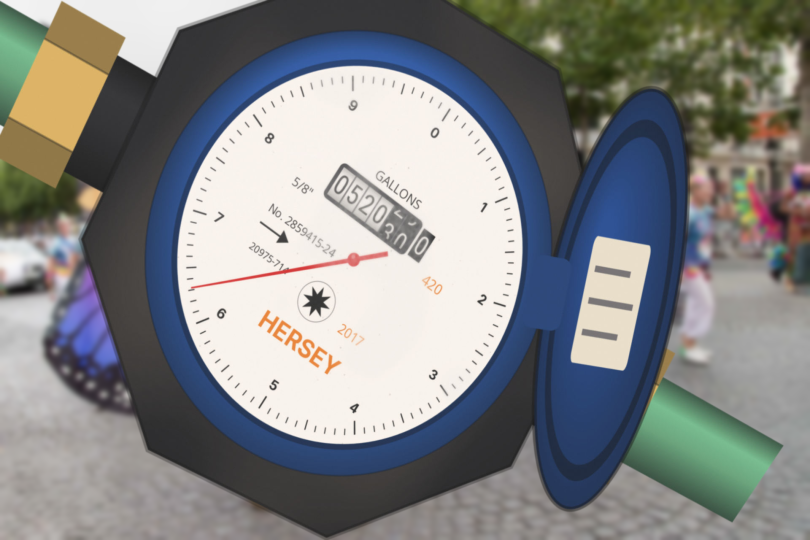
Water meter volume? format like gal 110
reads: gal 520296.3
